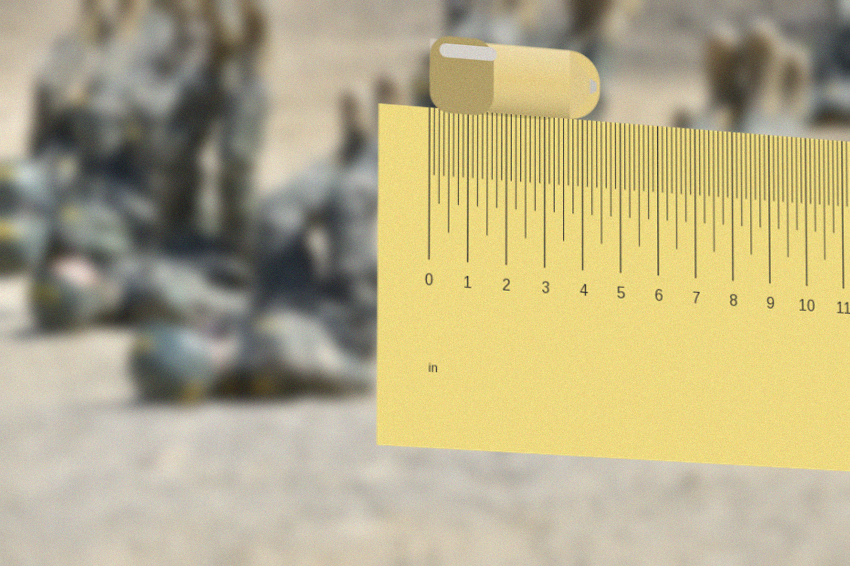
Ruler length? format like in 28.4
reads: in 4.375
